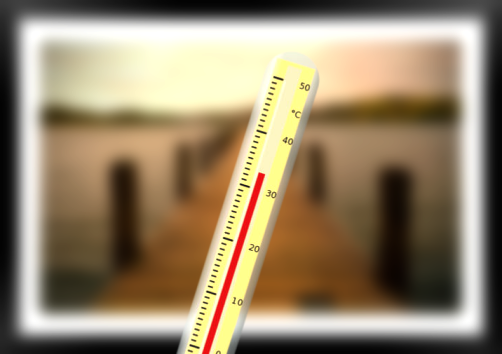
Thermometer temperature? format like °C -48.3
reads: °C 33
